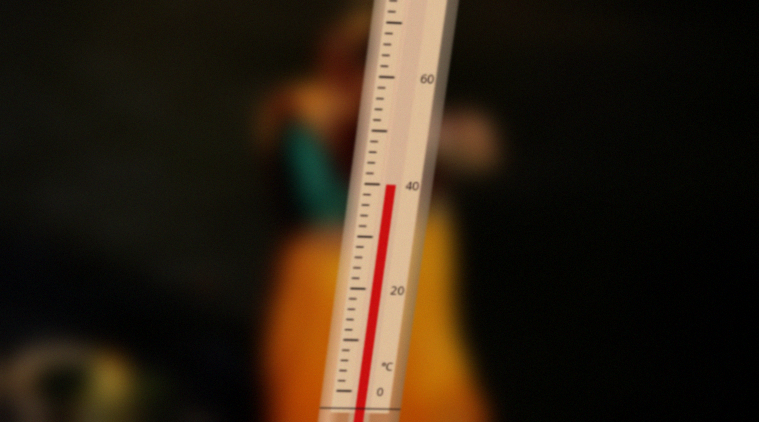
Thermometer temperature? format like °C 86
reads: °C 40
